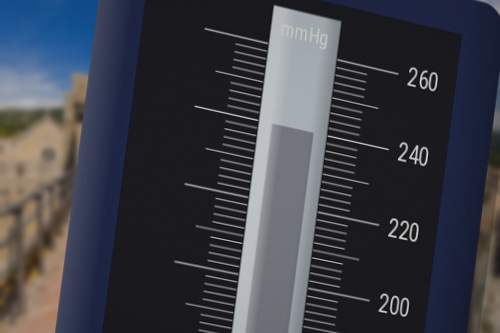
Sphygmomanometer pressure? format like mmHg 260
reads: mmHg 240
